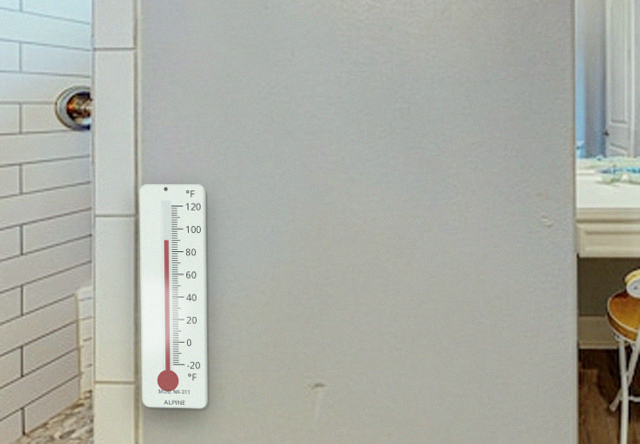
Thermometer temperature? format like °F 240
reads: °F 90
